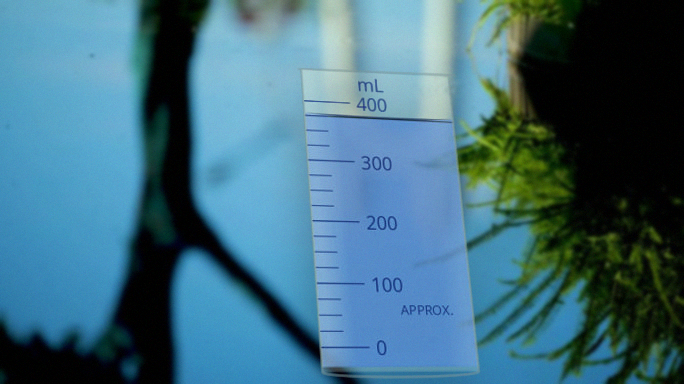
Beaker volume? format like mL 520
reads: mL 375
